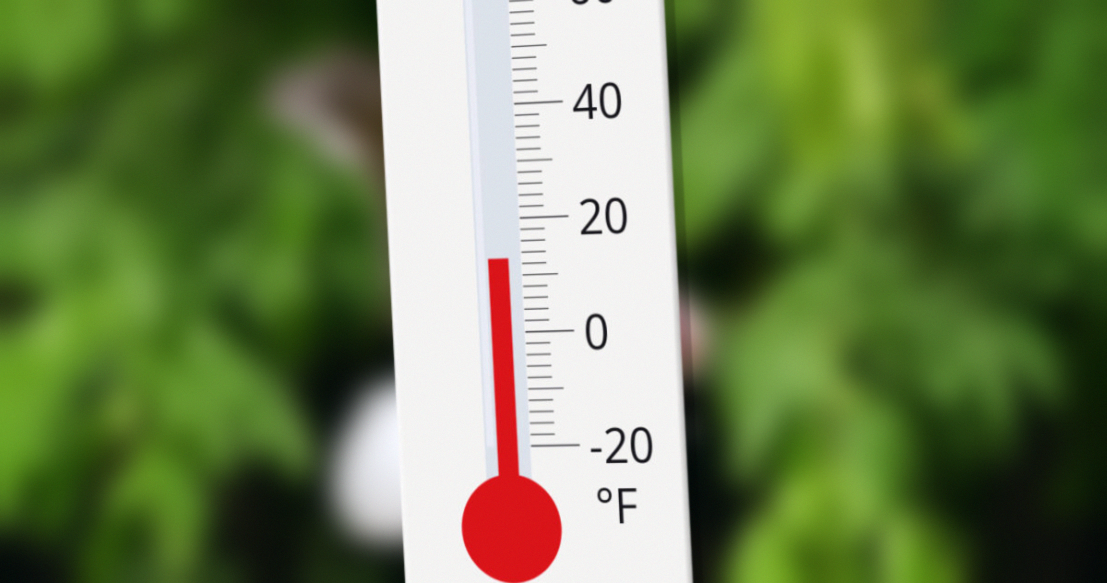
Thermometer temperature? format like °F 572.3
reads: °F 13
